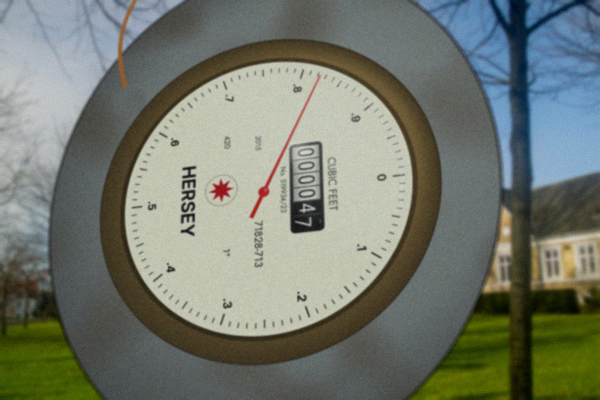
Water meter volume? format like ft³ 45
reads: ft³ 46.82
